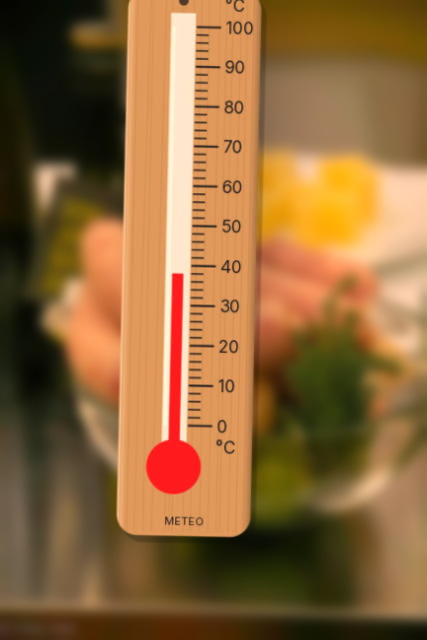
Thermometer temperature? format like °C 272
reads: °C 38
